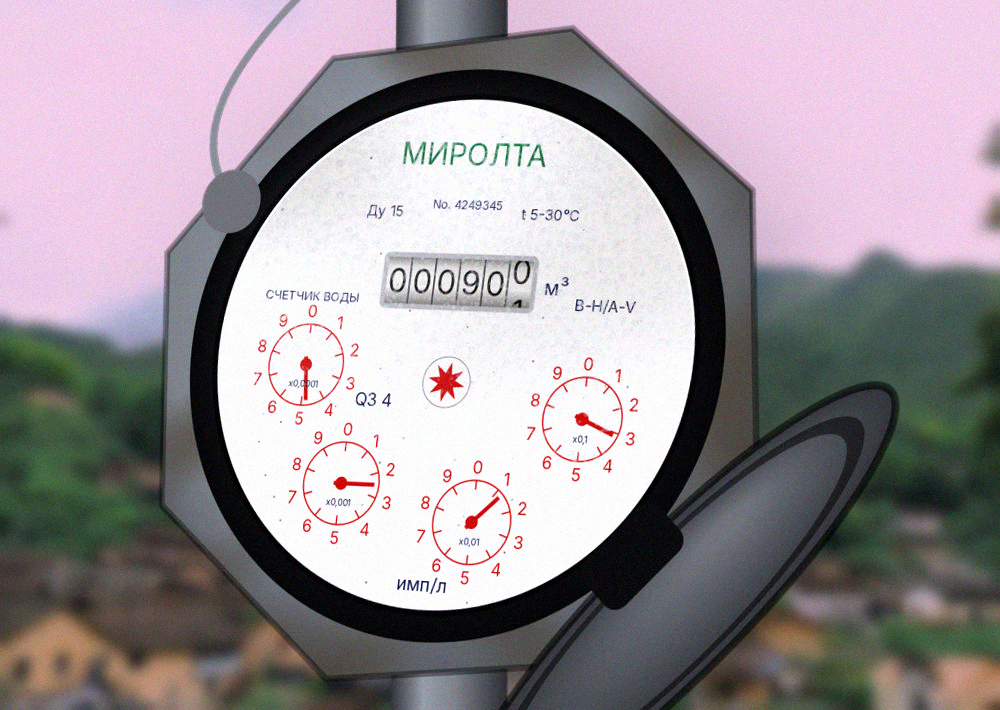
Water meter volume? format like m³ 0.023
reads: m³ 900.3124
